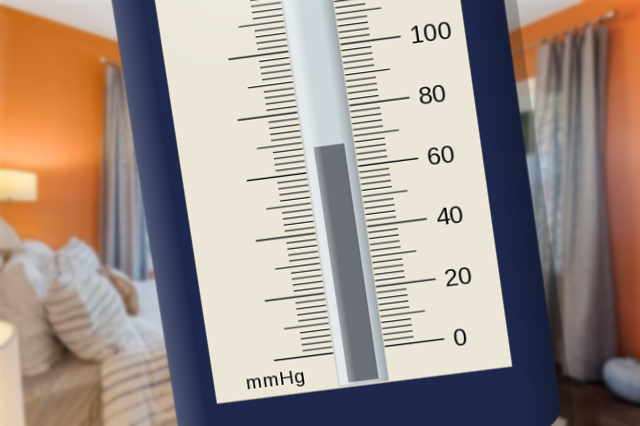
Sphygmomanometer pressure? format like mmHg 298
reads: mmHg 68
